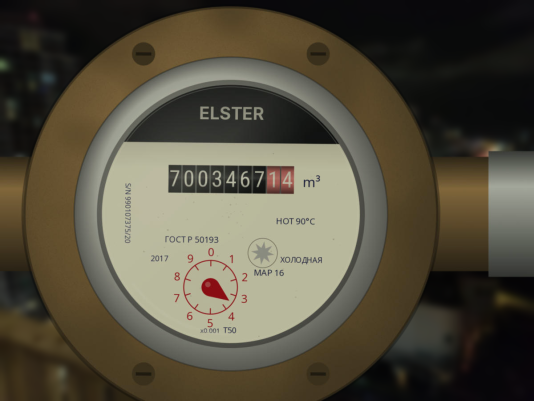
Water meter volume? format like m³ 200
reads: m³ 7003467.143
